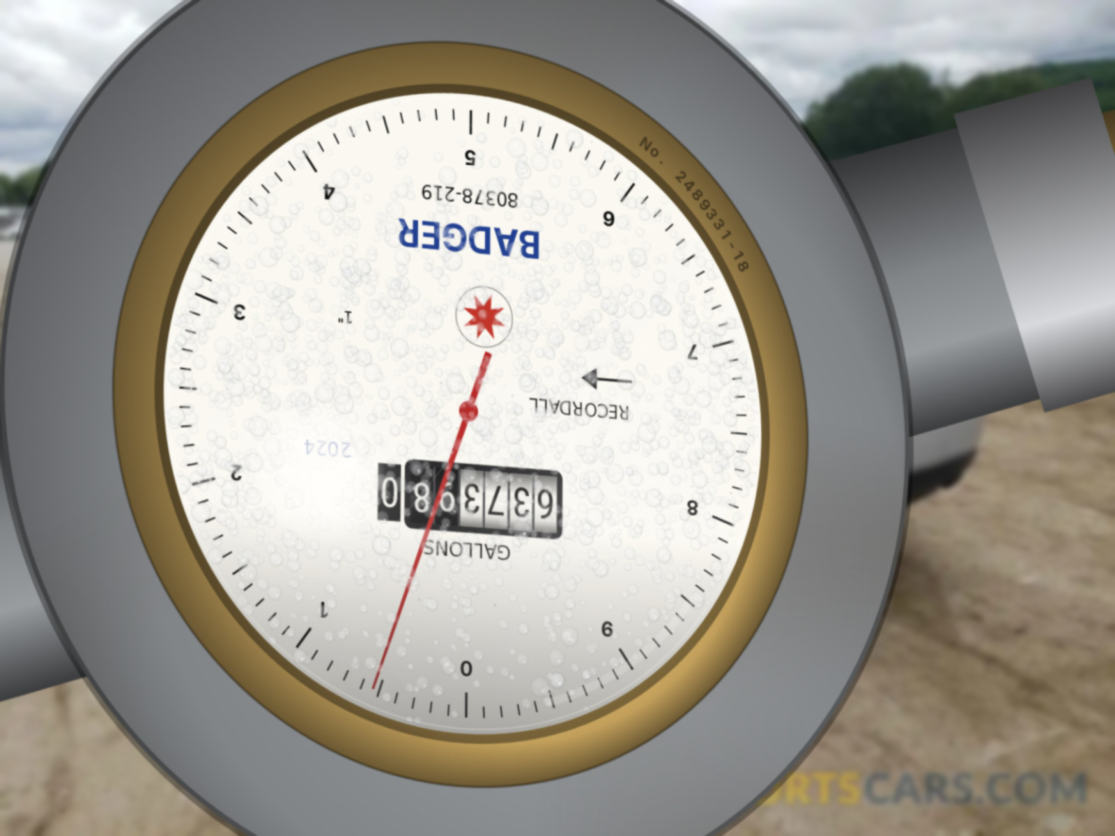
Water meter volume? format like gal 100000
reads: gal 6373980.5
